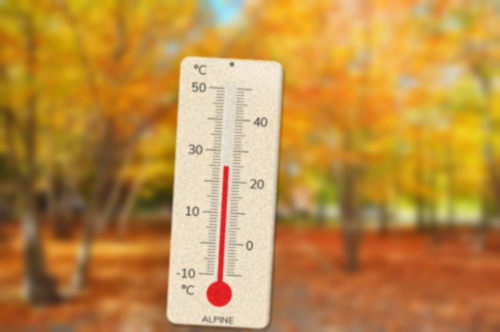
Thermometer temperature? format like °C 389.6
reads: °C 25
